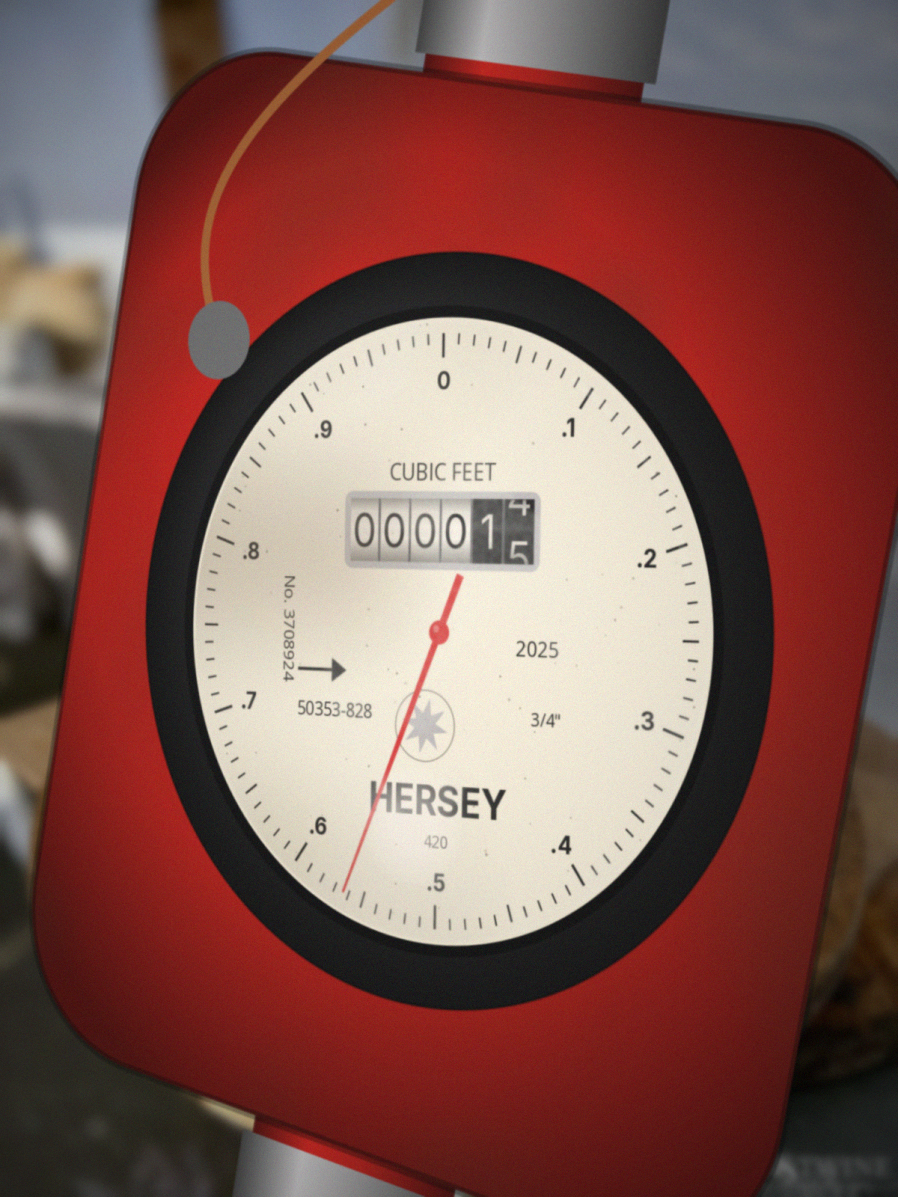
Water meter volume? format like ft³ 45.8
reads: ft³ 14.56
